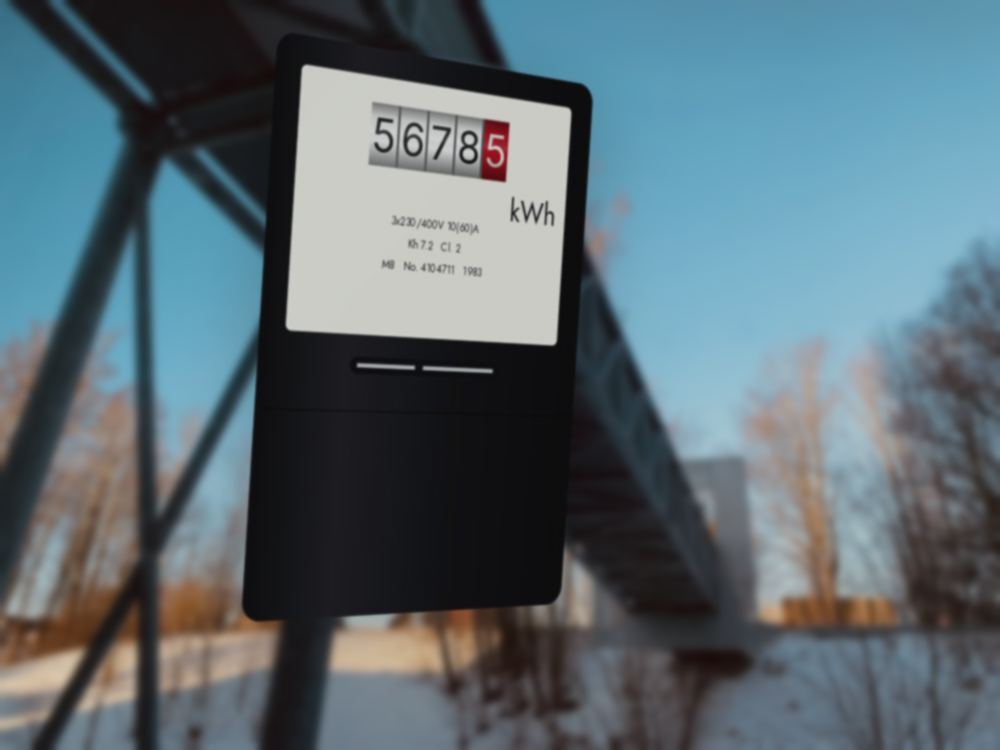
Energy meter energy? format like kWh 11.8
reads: kWh 5678.5
